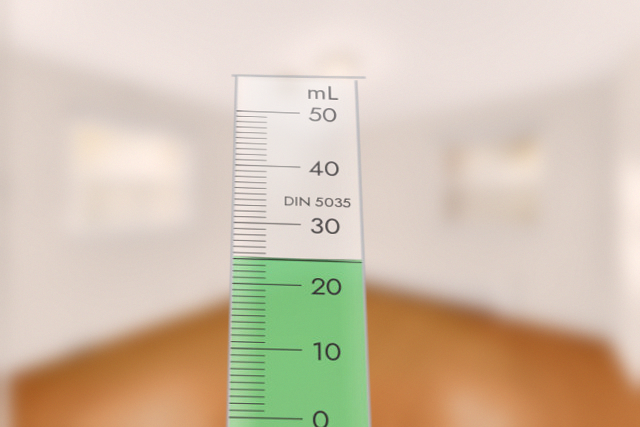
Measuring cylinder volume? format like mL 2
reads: mL 24
